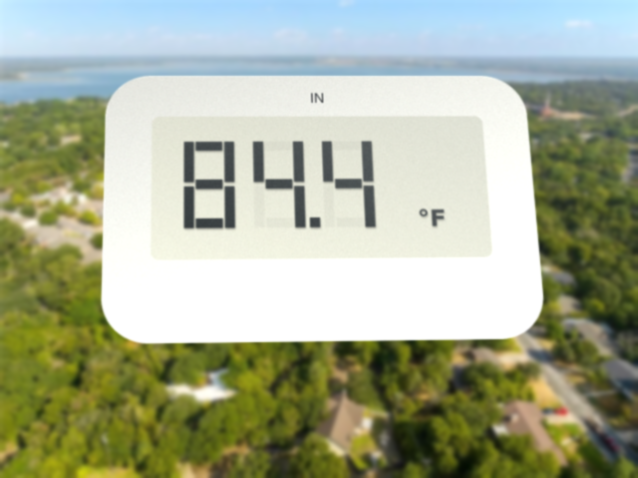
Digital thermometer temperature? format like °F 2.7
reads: °F 84.4
